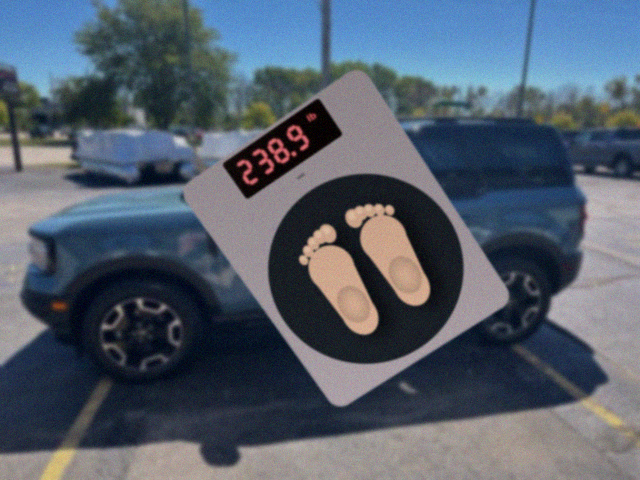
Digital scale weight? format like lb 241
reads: lb 238.9
